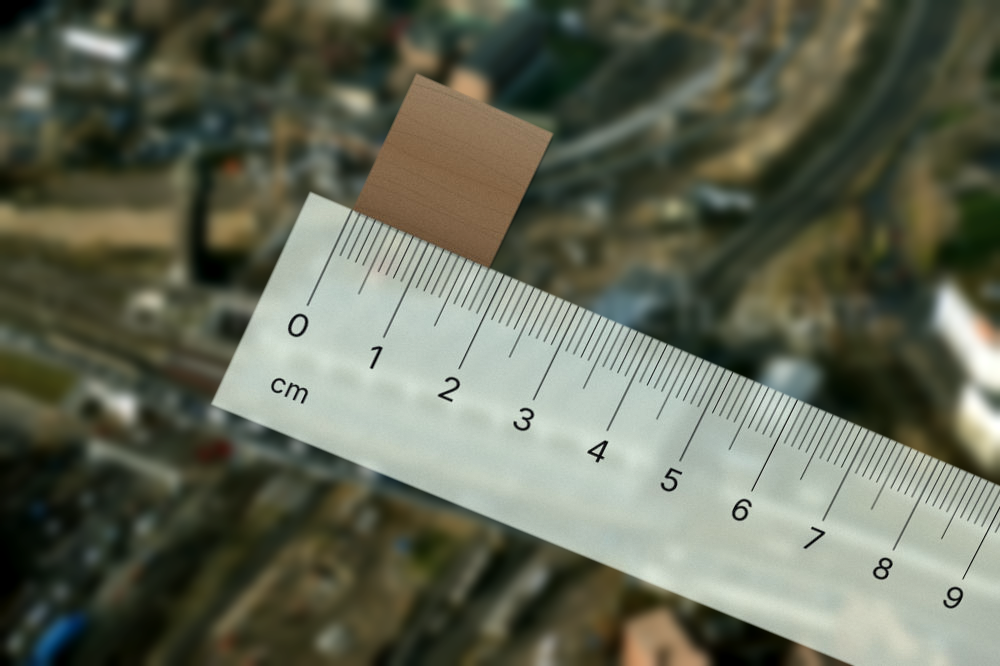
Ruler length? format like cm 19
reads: cm 1.8
